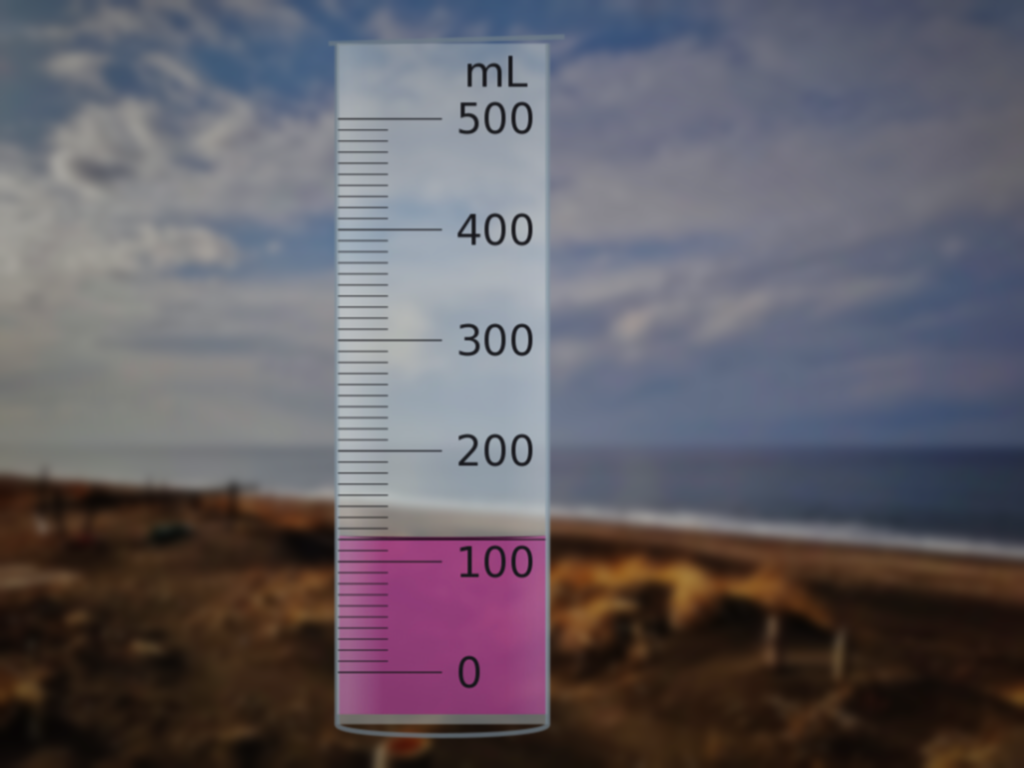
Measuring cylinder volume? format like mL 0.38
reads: mL 120
